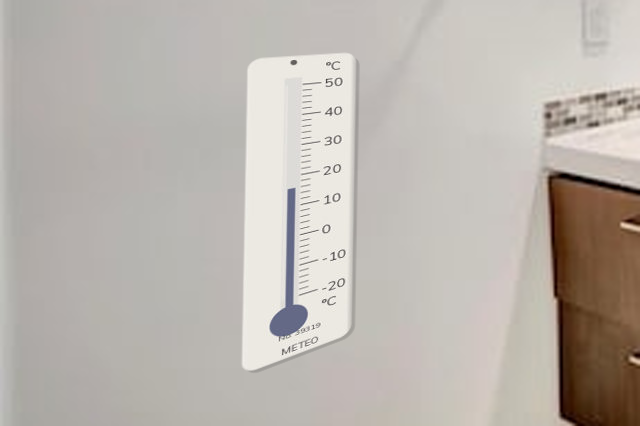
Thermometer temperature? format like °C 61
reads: °C 16
